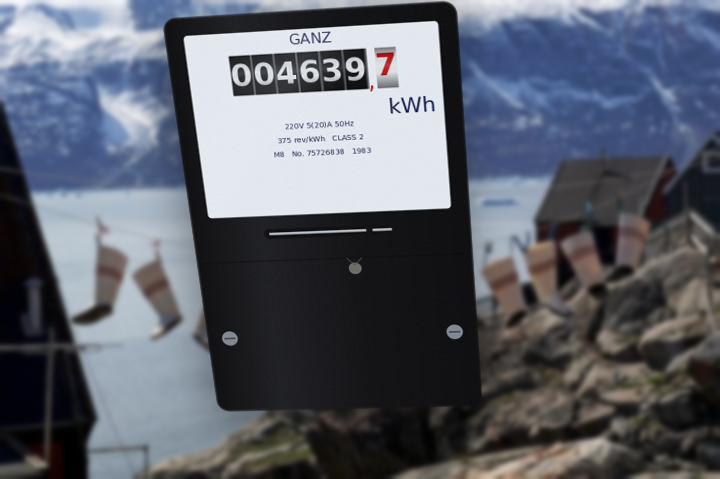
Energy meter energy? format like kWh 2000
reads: kWh 4639.7
